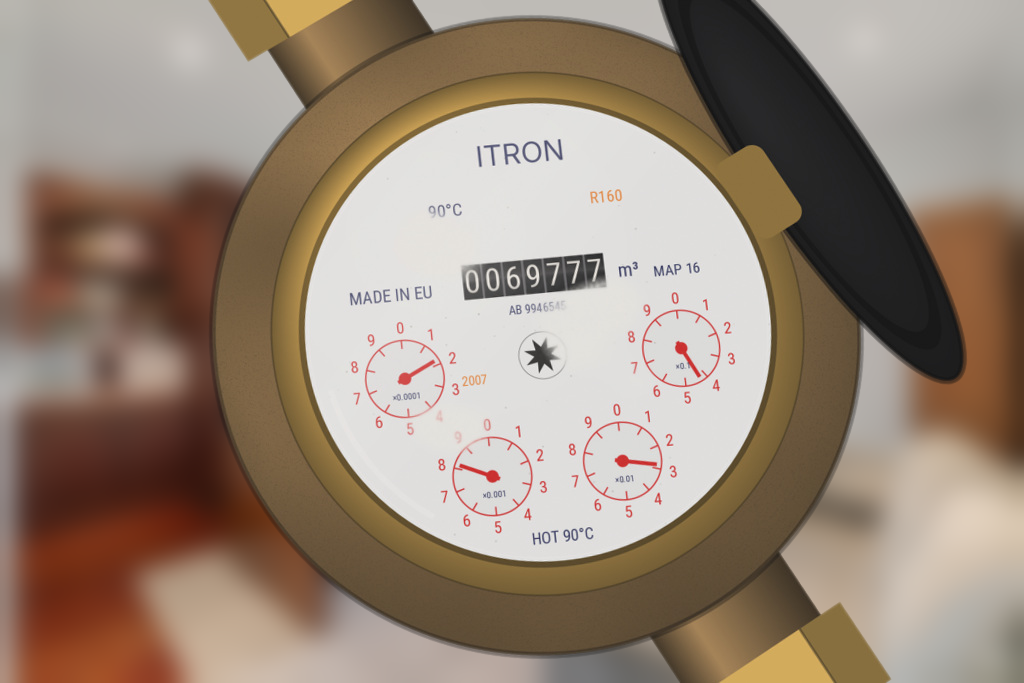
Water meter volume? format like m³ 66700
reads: m³ 69777.4281
